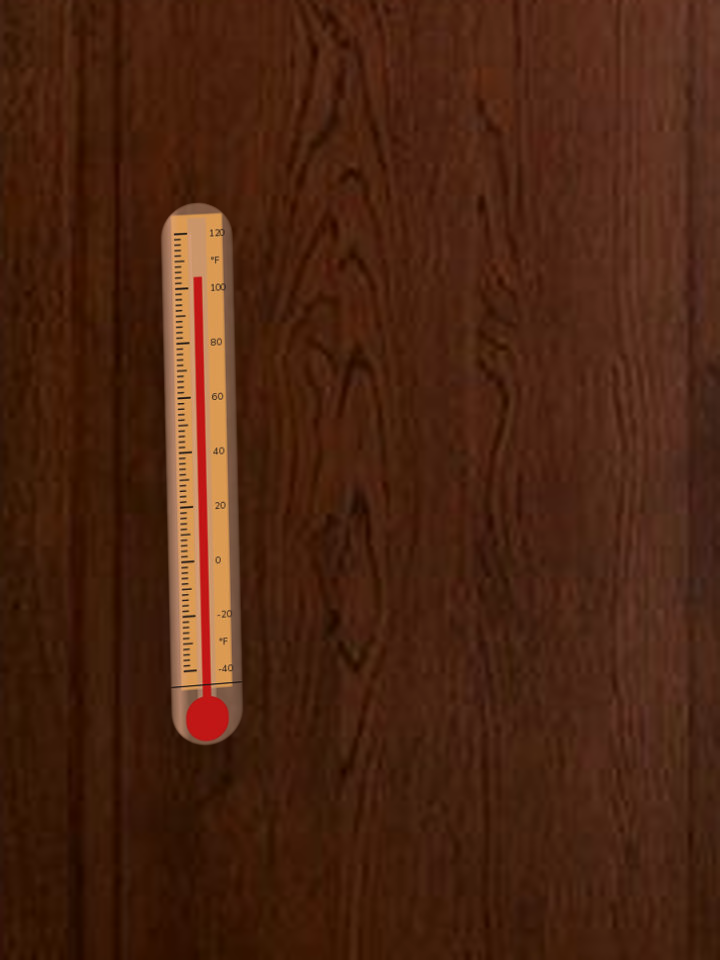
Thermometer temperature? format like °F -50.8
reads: °F 104
